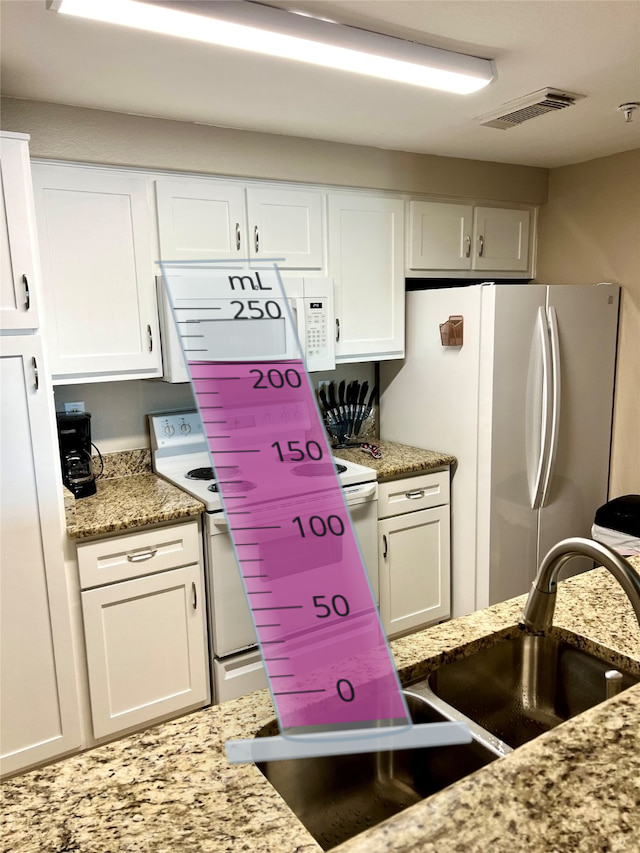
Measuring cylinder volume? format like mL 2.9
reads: mL 210
